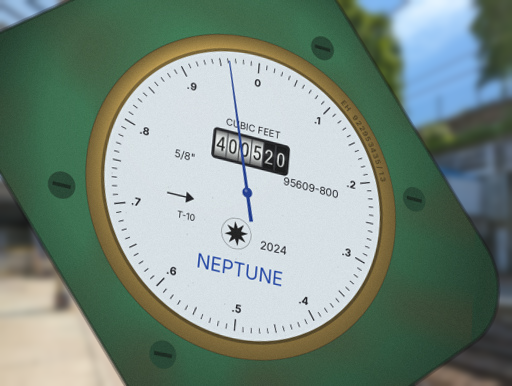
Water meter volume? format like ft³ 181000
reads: ft³ 400519.96
